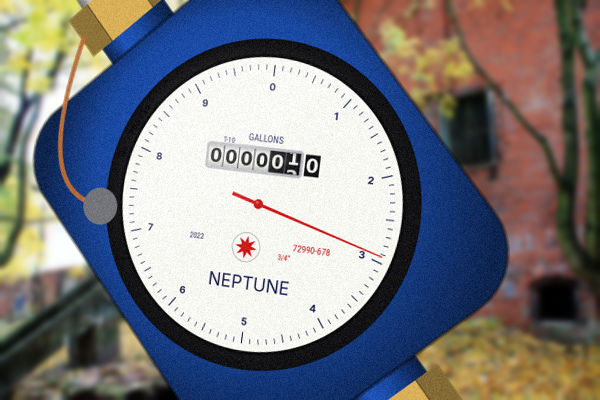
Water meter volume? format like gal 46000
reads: gal 12.9
